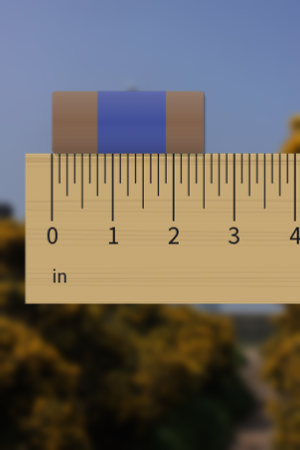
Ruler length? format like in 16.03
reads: in 2.5
